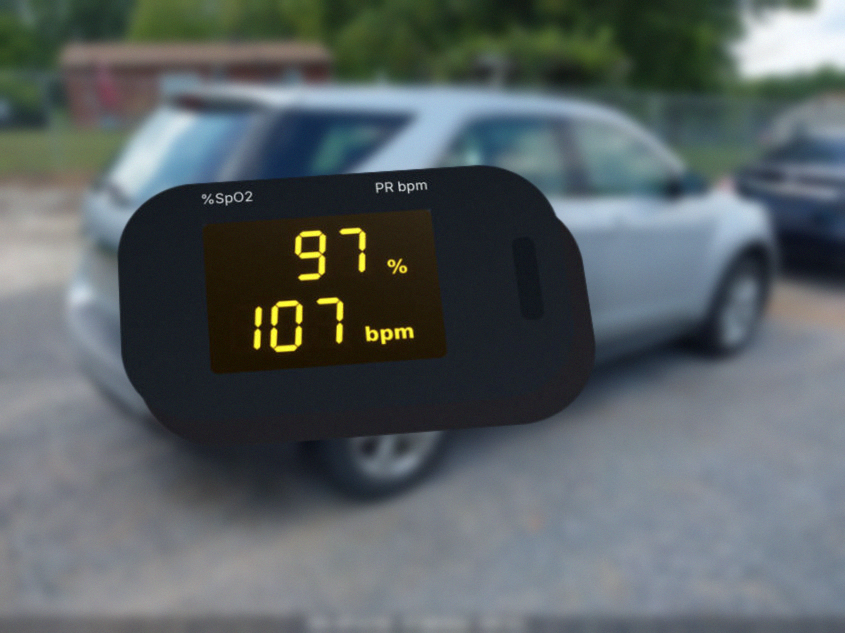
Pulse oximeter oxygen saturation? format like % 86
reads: % 97
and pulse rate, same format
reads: bpm 107
